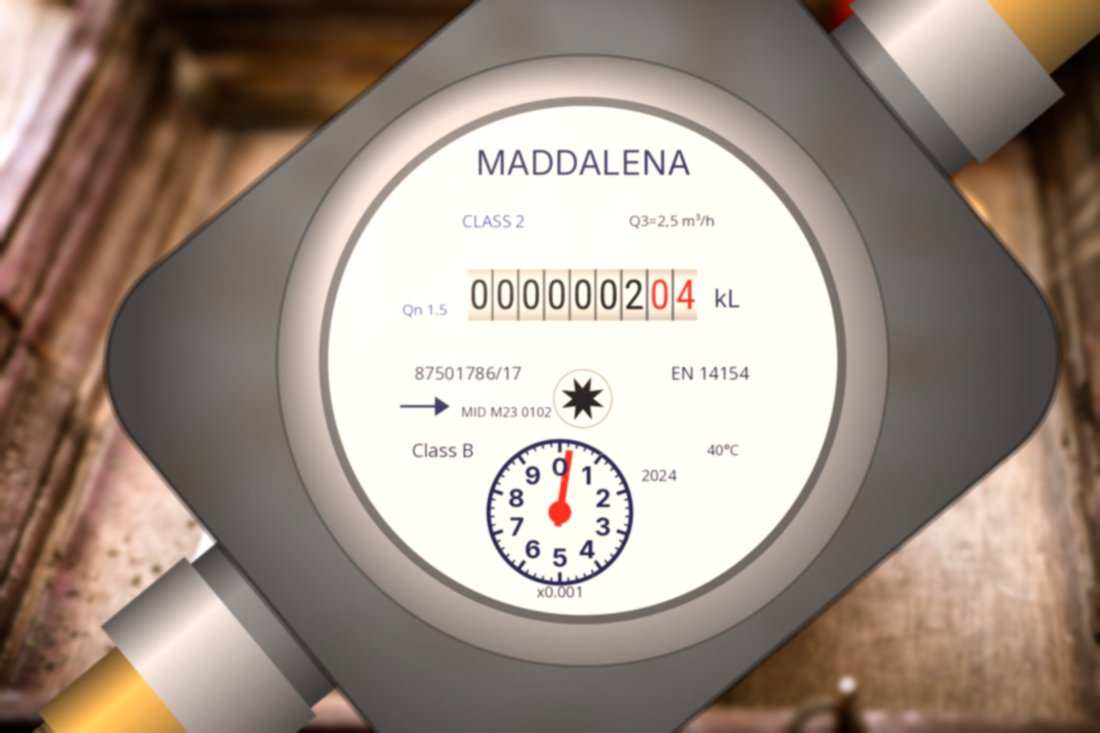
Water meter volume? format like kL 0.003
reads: kL 2.040
